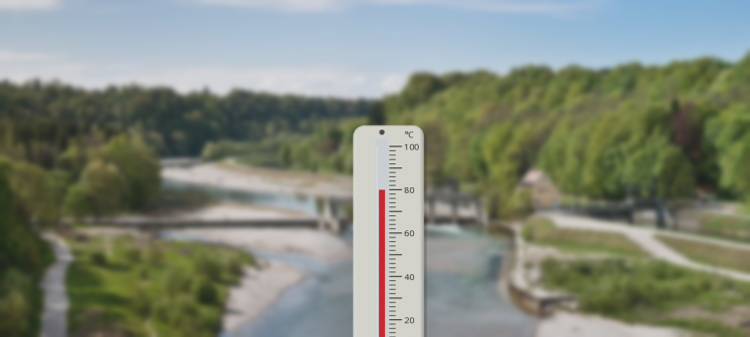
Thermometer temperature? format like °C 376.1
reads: °C 80
